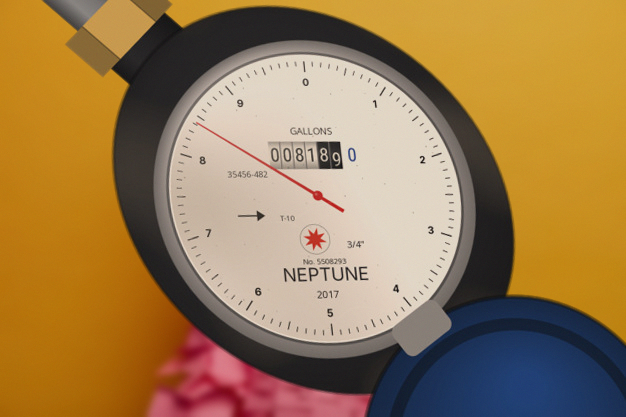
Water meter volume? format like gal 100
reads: gal 81888.4
